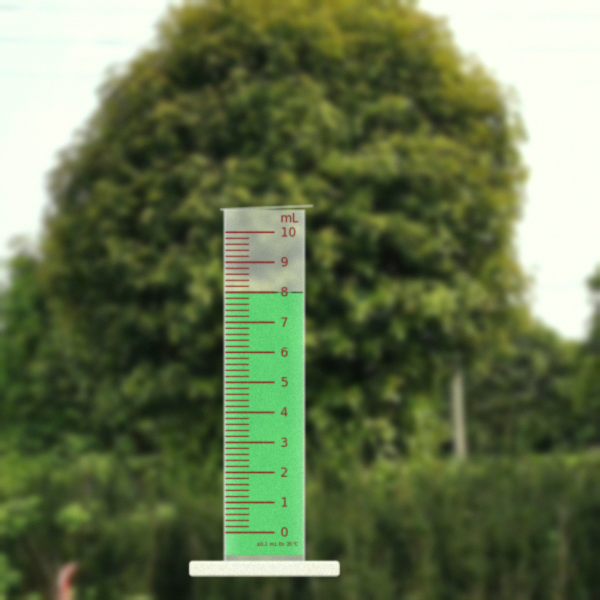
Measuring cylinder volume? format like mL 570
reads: mL 8
